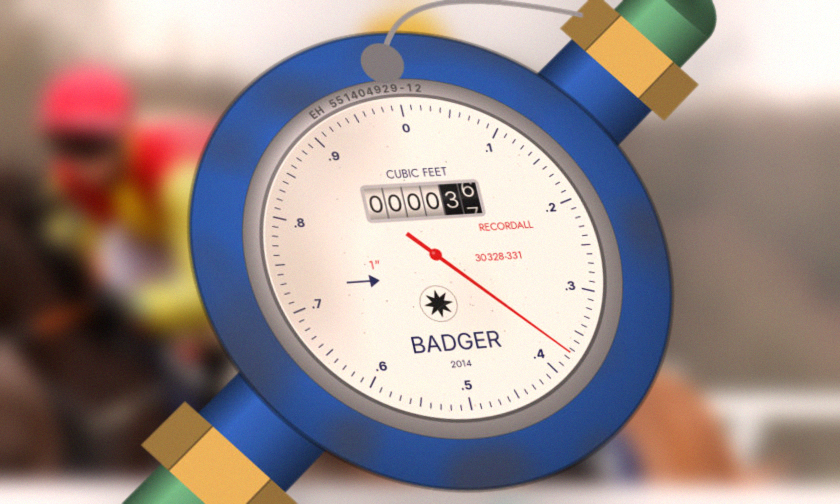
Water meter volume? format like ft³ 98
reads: ft³ 36.37
